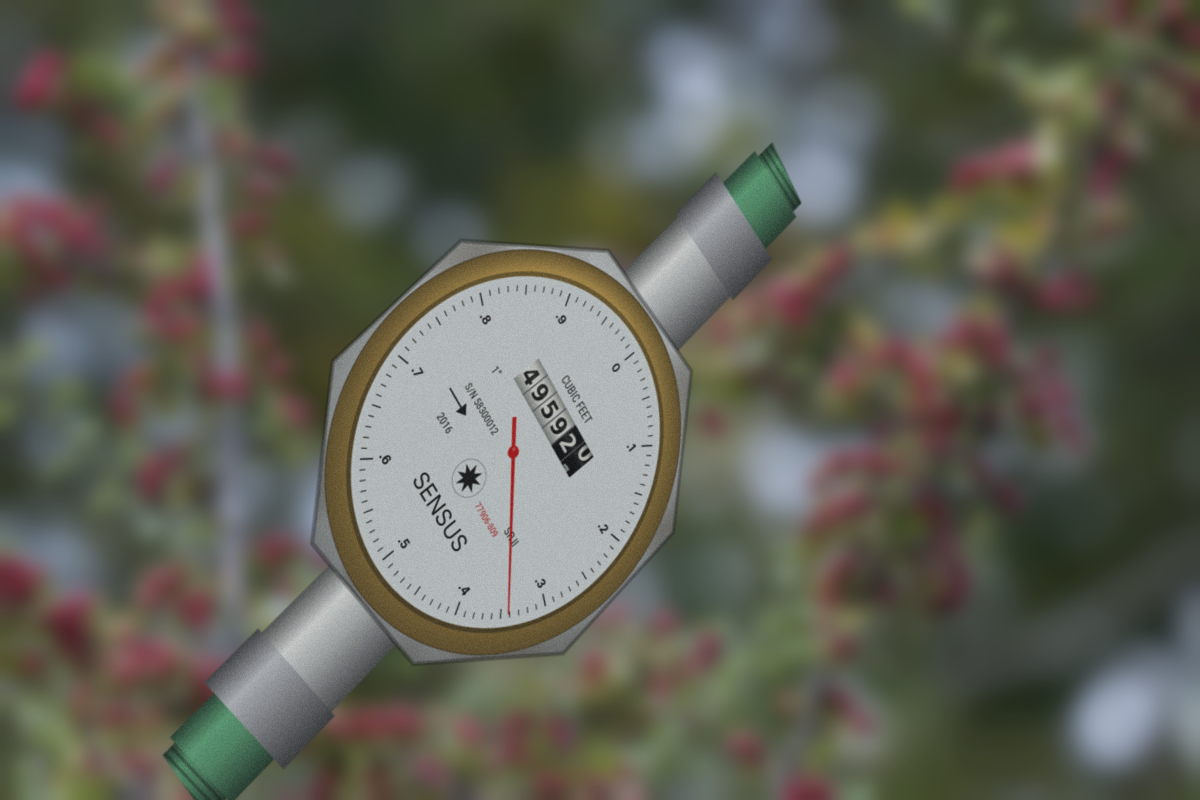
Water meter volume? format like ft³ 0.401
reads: ft³ 495920.34
